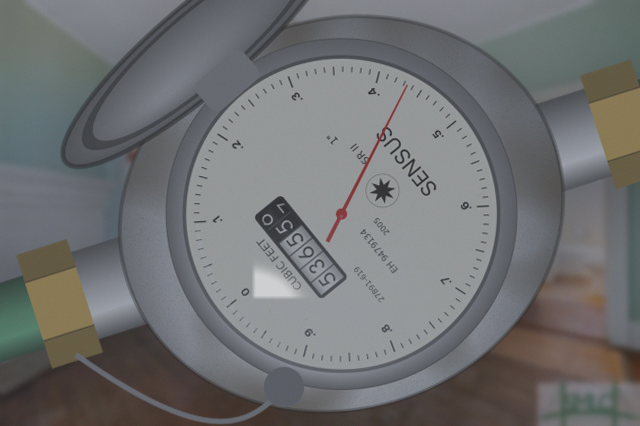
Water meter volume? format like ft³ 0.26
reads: ft³ 536556.43
